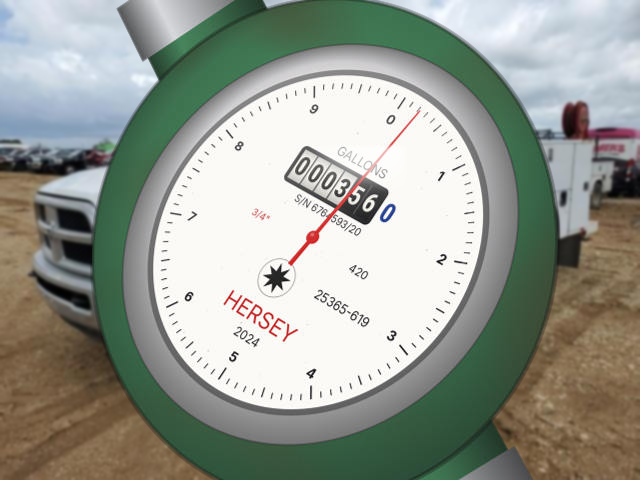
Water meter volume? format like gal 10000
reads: gal 3560.2
